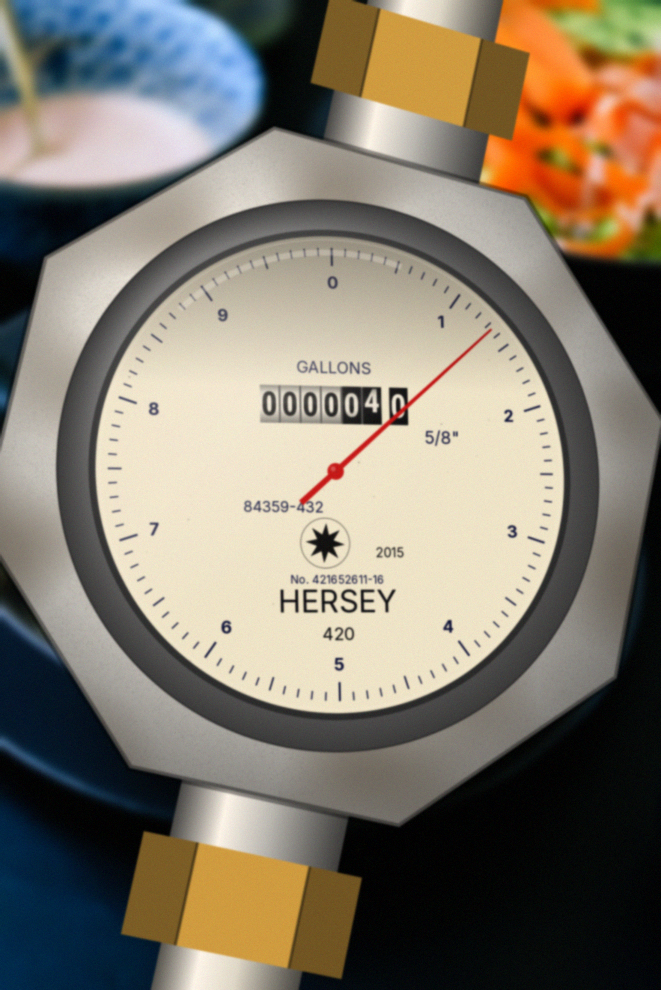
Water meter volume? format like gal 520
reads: gal 41.3
